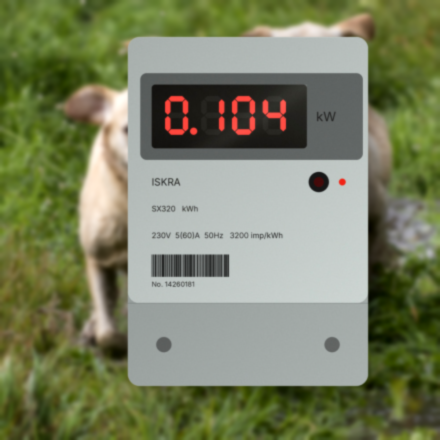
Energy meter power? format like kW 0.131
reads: kW 0.104
